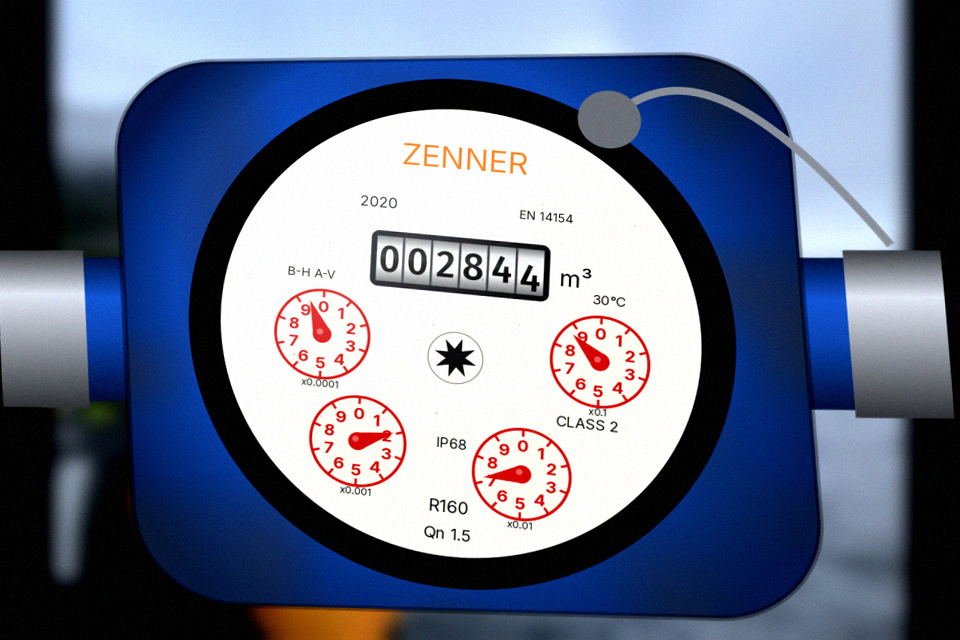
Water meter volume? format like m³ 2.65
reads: m³ 2843.8719
